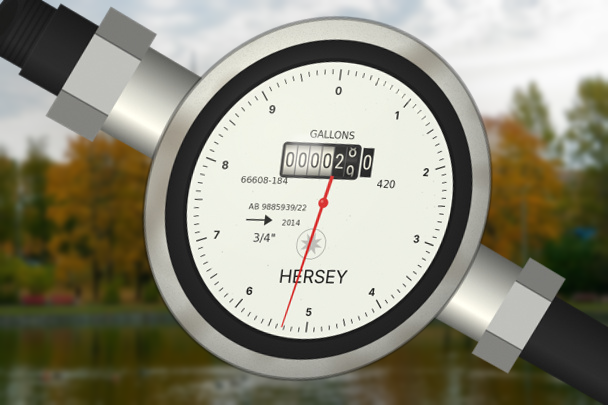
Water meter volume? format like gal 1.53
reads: gal 285.3
